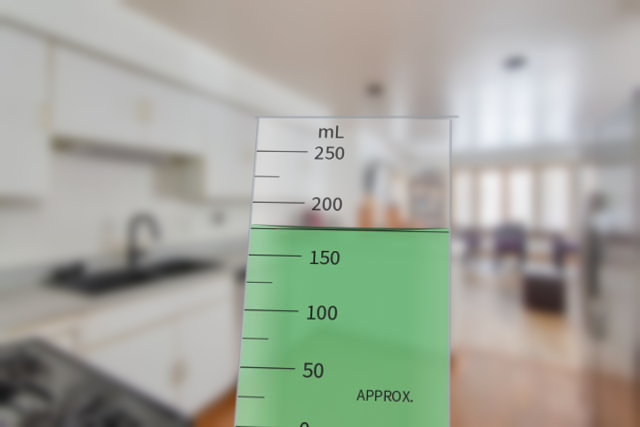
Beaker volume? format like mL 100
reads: mL 175
